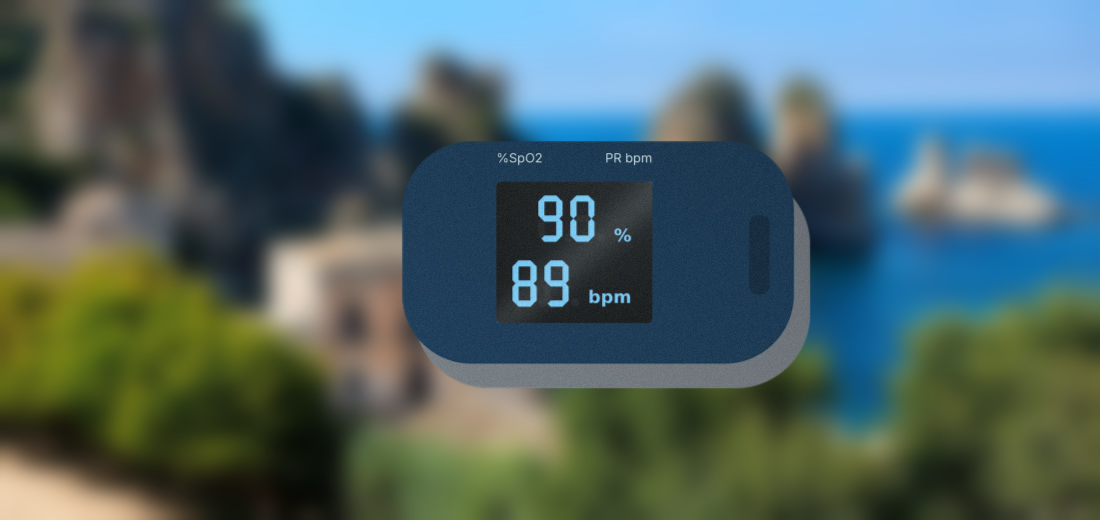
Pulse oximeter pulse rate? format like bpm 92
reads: bpm 89
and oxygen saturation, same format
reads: % 90
